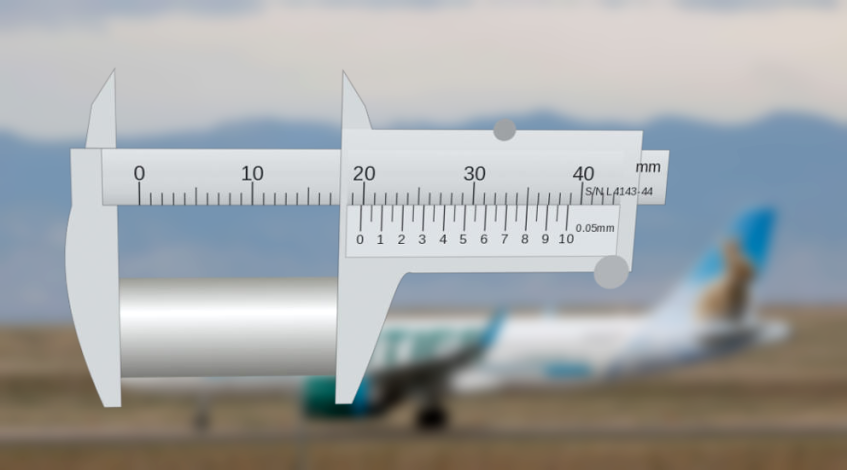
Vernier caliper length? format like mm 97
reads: mm 19.8
